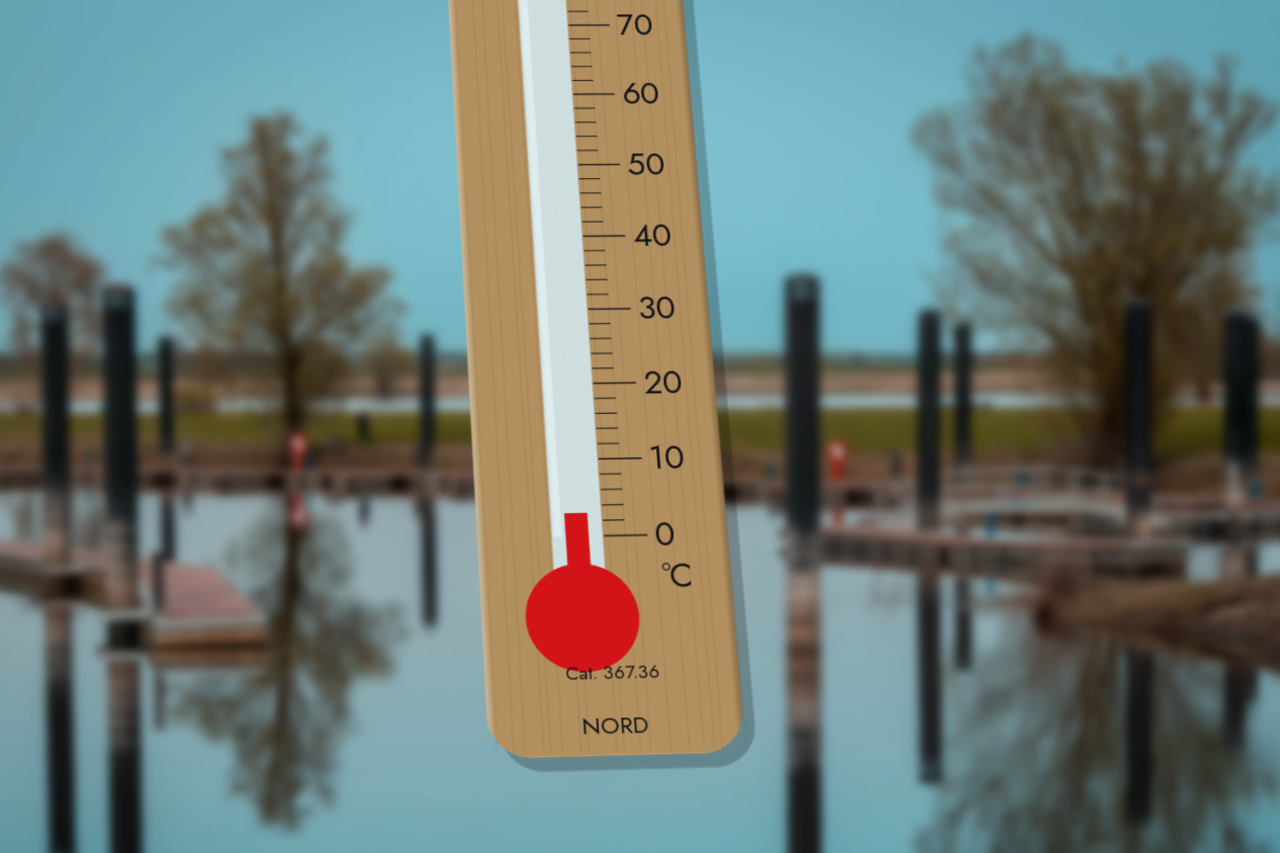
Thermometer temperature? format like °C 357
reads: °C 3
